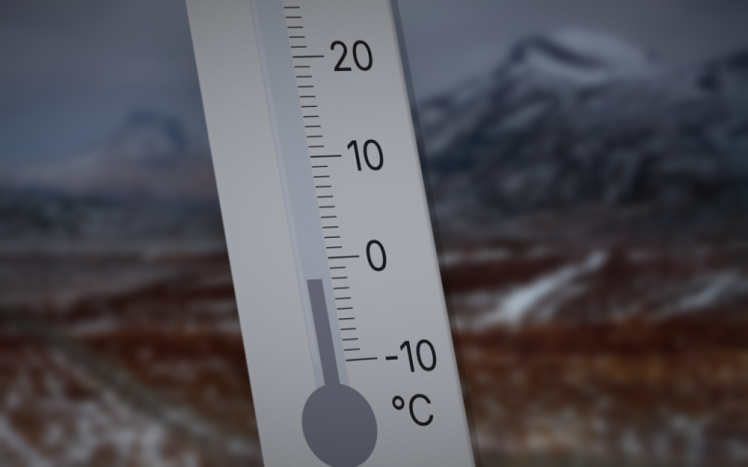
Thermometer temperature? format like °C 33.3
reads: °C -2
